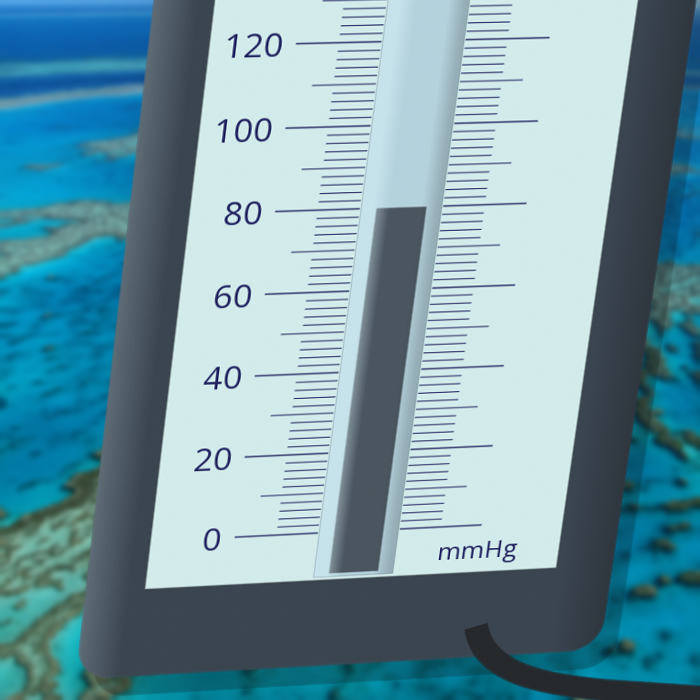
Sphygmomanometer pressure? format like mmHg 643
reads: mmHg 80
